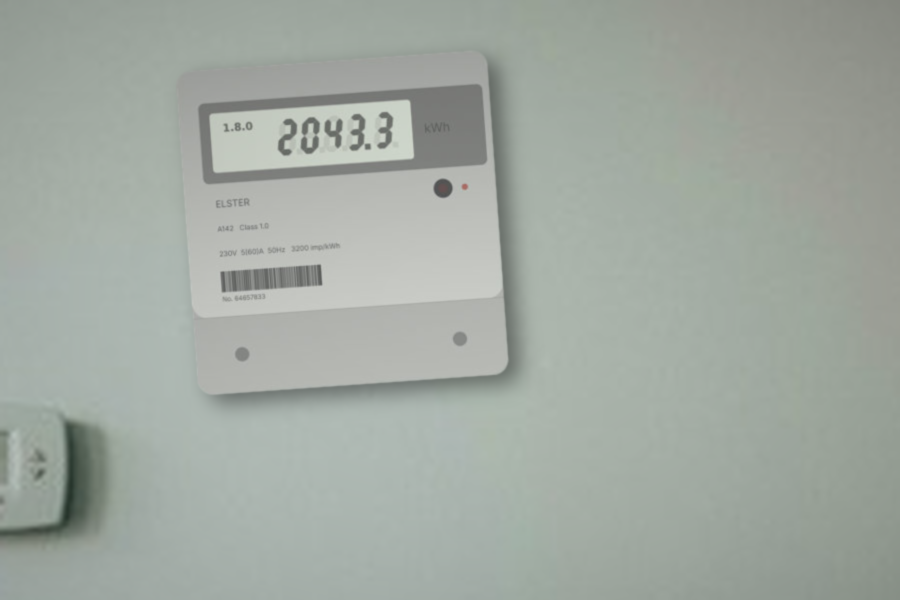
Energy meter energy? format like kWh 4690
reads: kWh 2043.3
